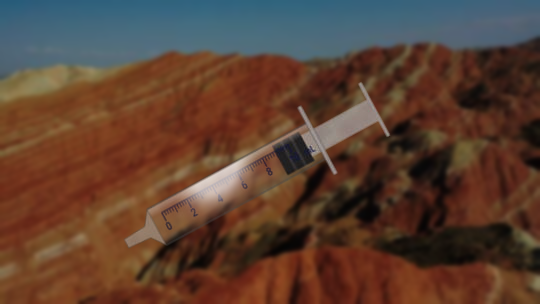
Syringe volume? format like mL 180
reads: mL 9
